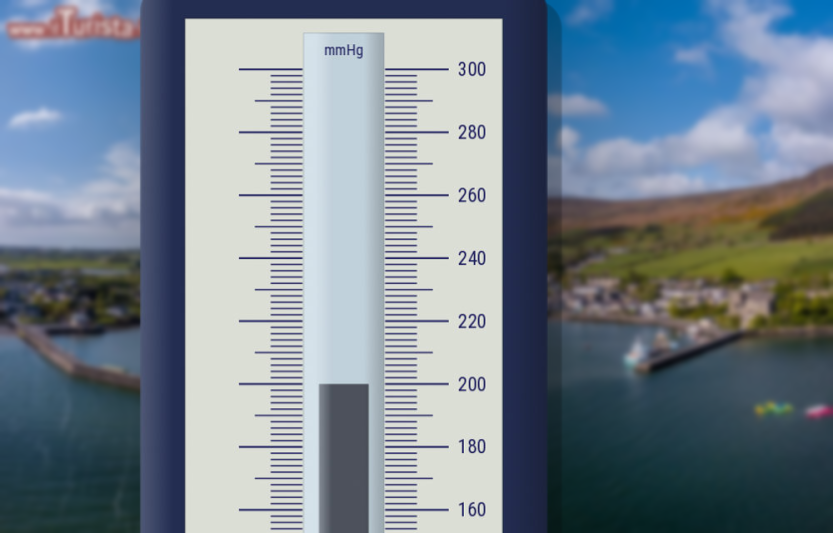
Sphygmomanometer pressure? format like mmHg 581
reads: mmHg 200
